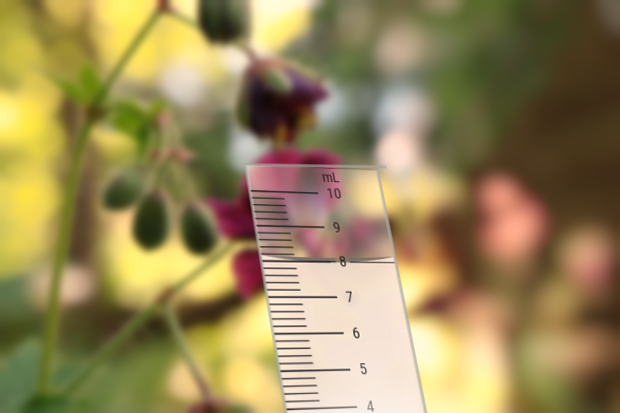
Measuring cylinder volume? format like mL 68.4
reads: mL 8
